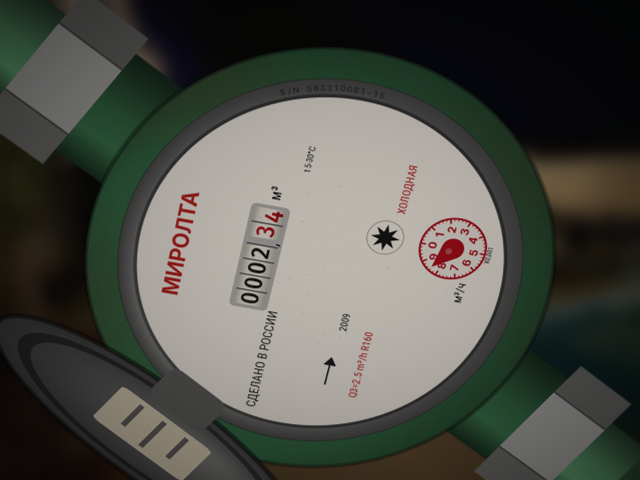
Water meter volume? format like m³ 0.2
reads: m³ 2.338
